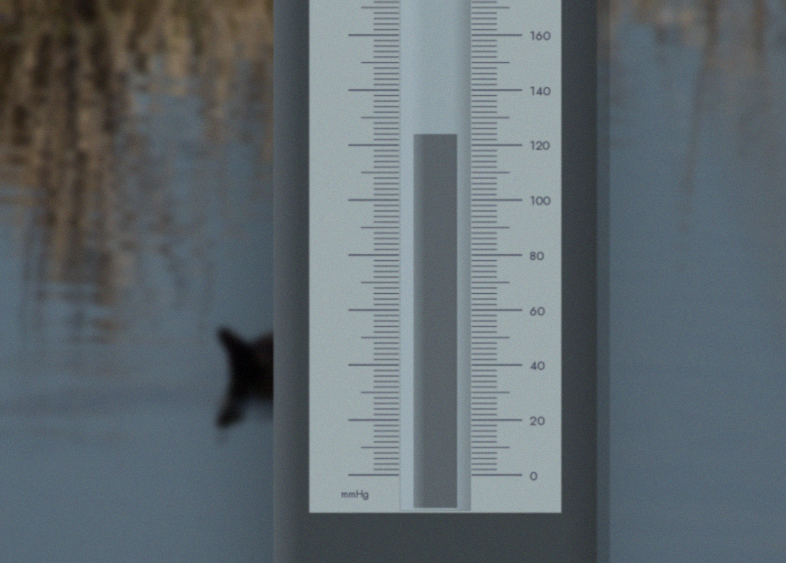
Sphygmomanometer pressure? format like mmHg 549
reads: mmHg 124
